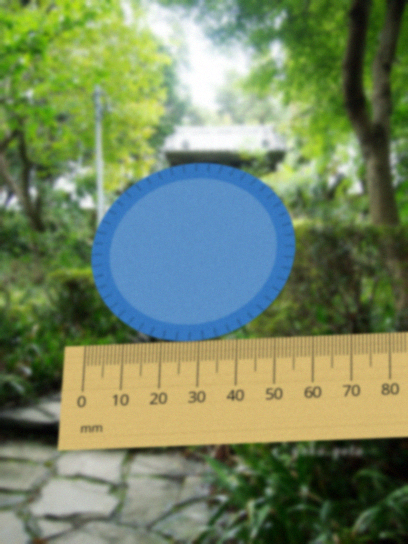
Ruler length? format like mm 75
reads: mm 55
